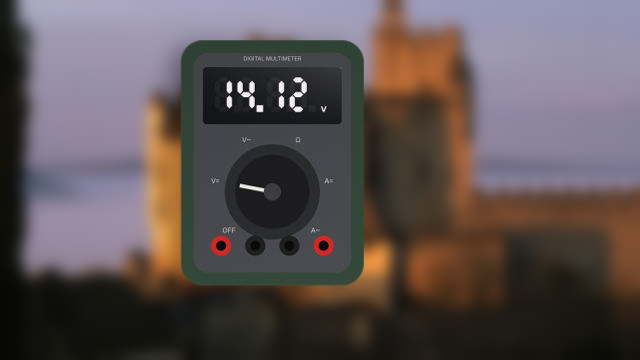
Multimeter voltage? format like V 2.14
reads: V 14.12
